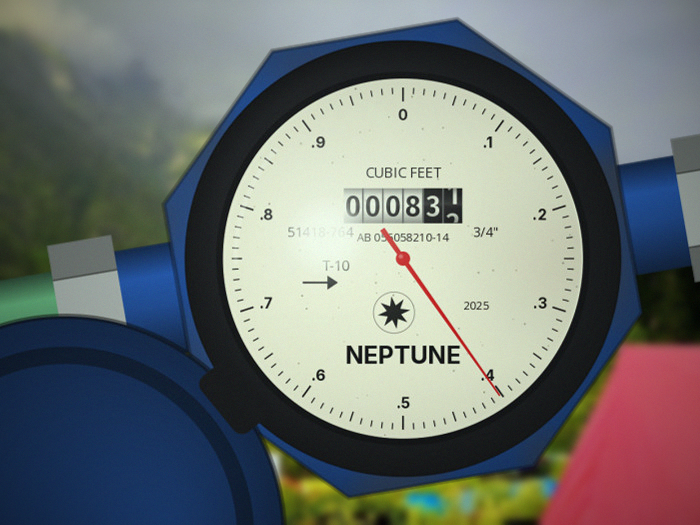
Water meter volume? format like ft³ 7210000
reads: ft³ 831.40
